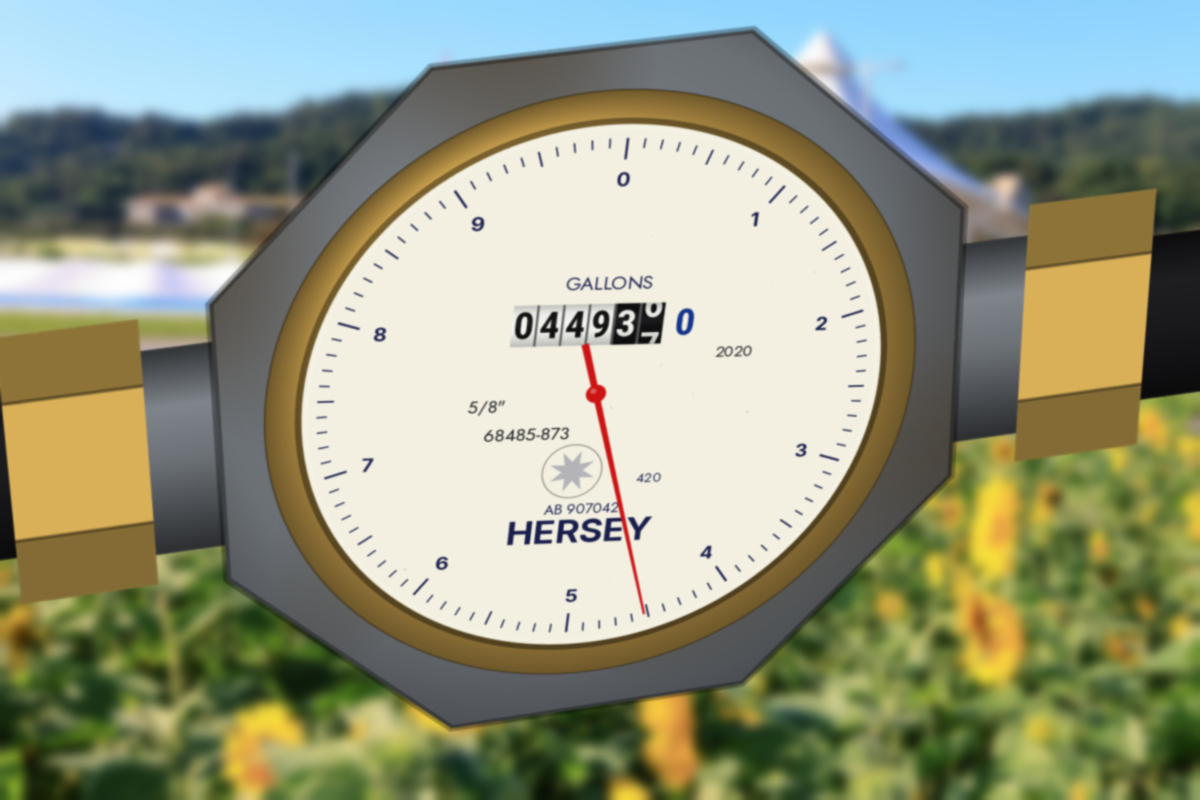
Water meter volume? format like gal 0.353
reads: gal 449364.5
